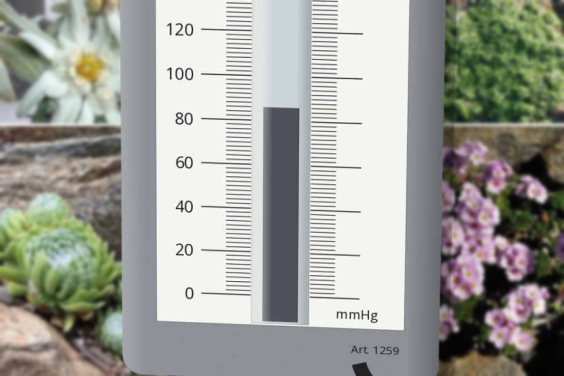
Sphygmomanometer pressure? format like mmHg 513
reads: mmHg 86
